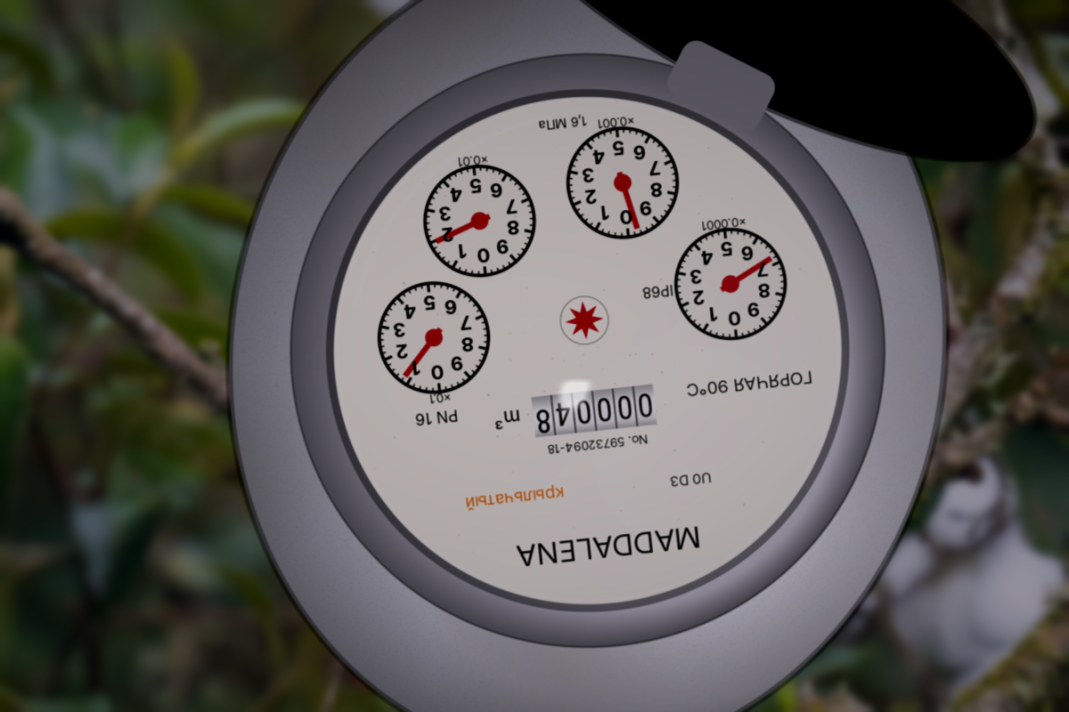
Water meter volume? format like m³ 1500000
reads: m³ 48.1196
